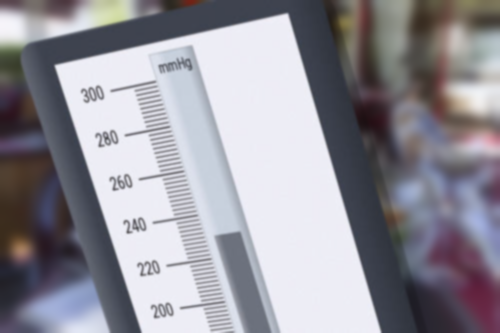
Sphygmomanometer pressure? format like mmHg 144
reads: mmHg 230
